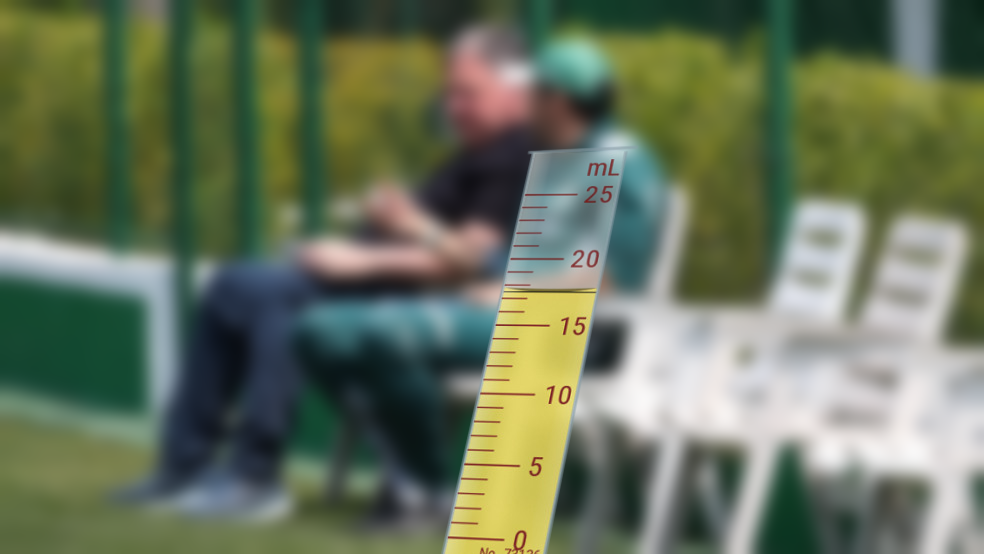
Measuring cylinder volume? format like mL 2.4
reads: mL 17.5
